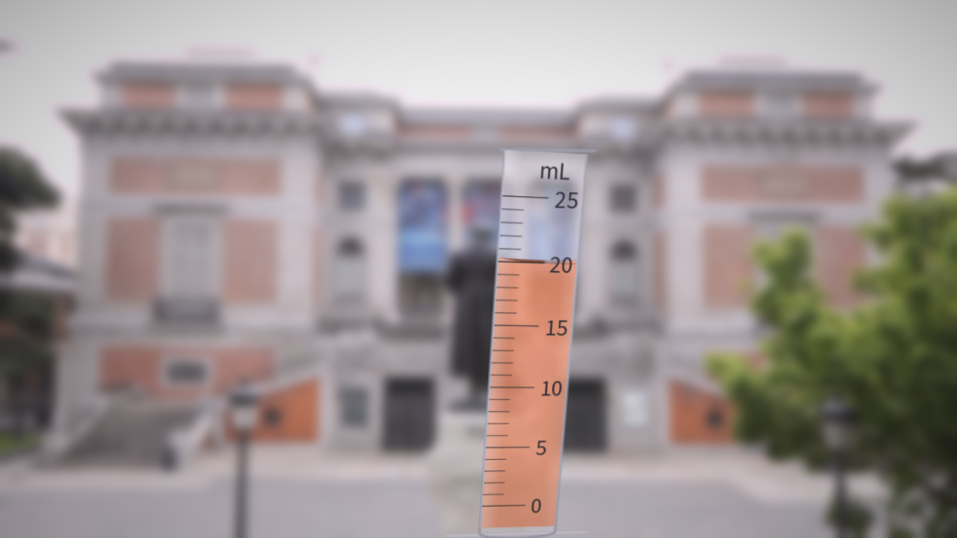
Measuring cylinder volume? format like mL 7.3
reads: mL 20
